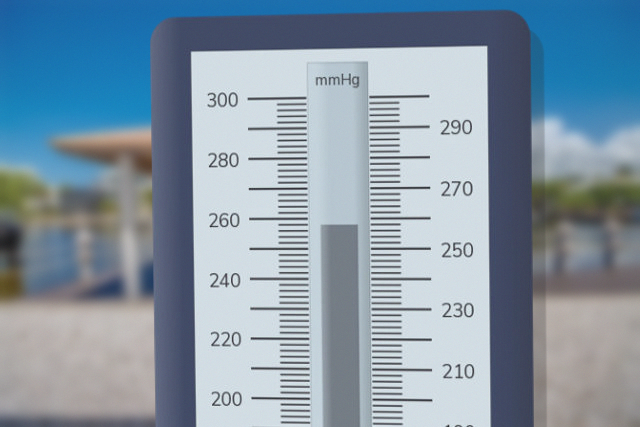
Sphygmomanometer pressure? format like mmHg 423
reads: mmHg 258
